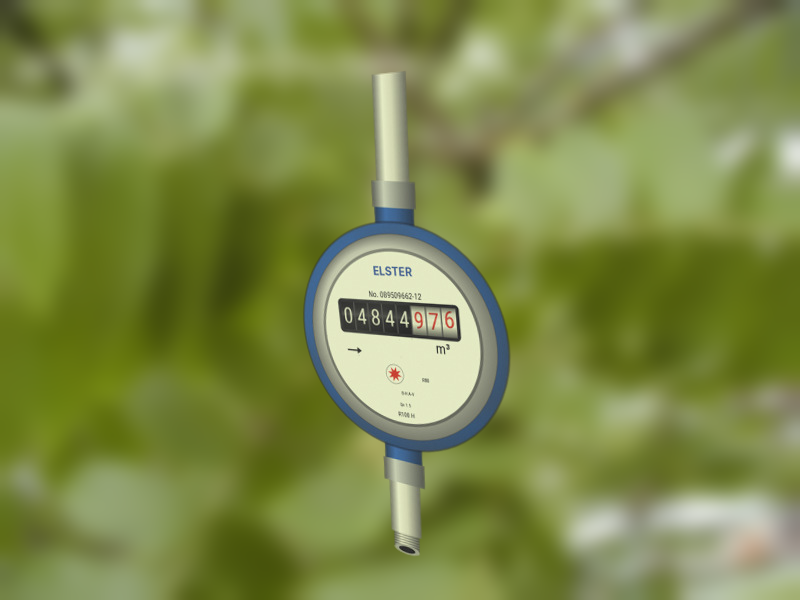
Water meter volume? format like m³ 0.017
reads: m³ 4844.976
